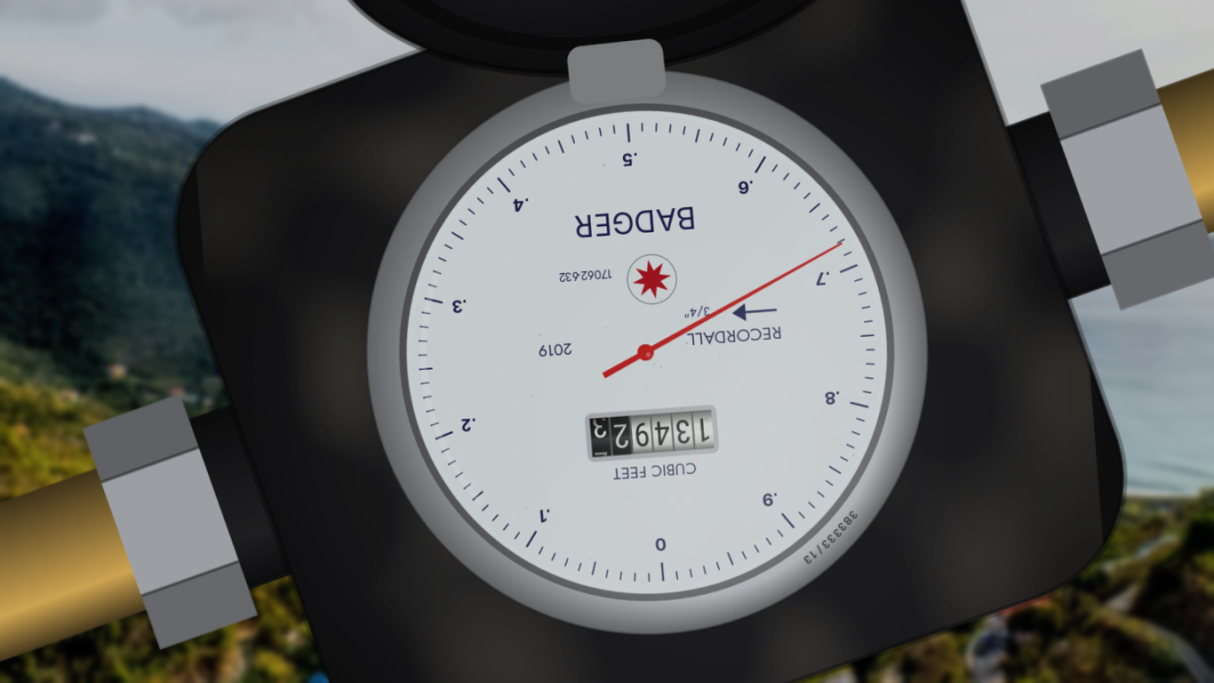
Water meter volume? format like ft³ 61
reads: ft³ 134922.68
